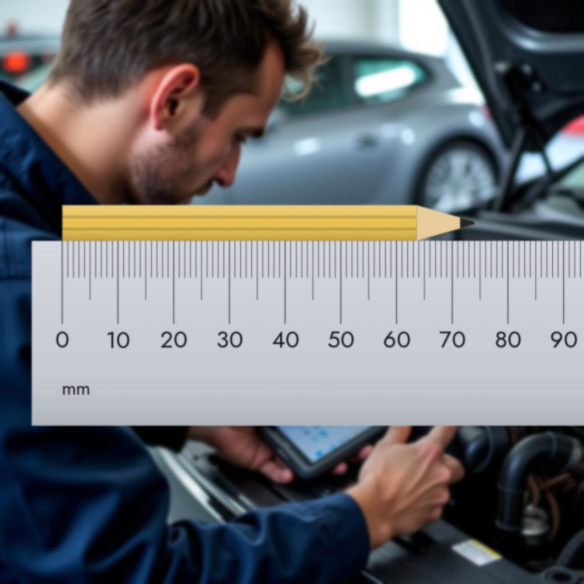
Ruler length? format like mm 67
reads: mm 74
